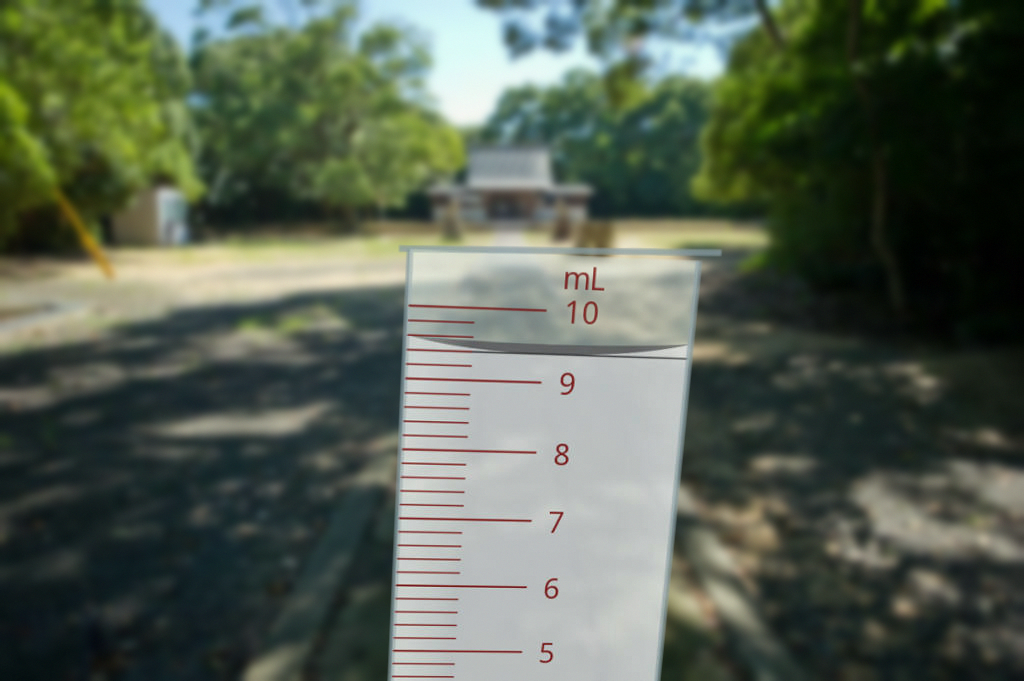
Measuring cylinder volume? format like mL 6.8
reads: mL 9.4
